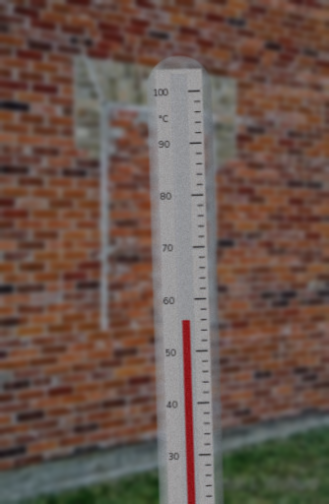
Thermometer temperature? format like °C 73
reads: °C 56
